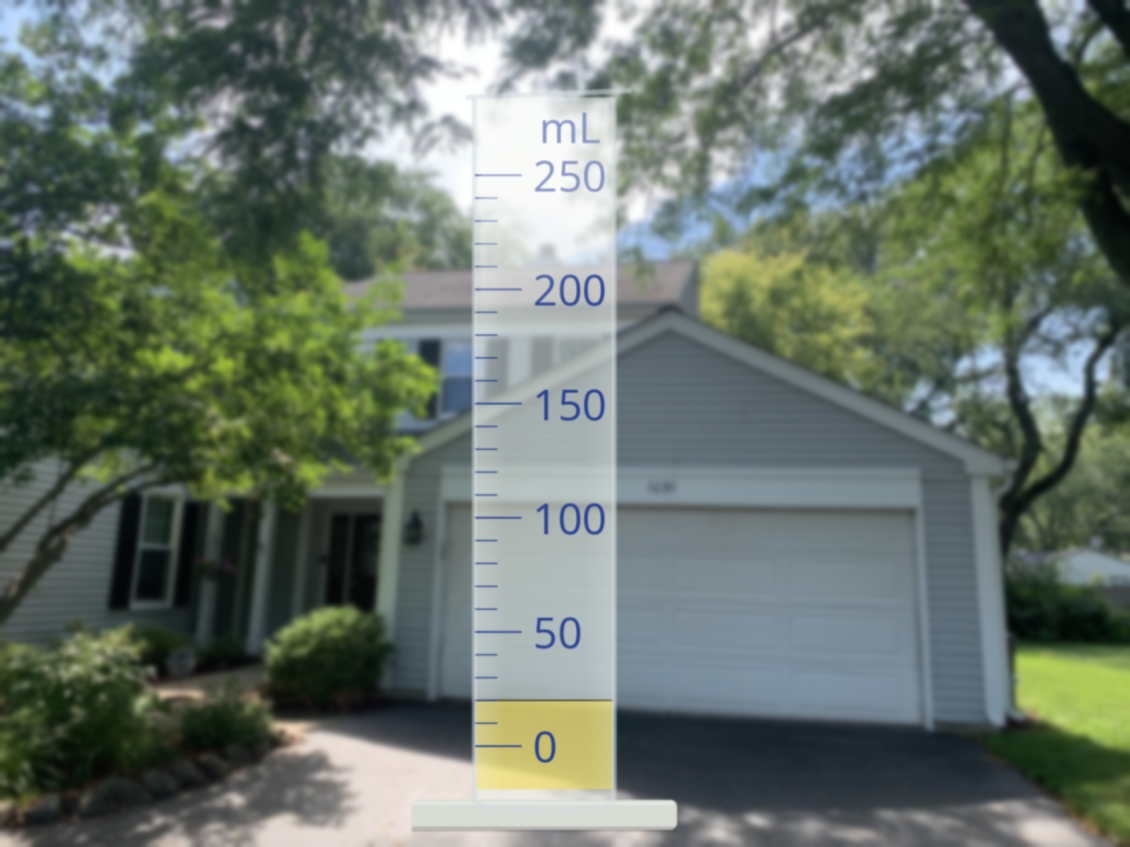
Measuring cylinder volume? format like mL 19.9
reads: mL 20
